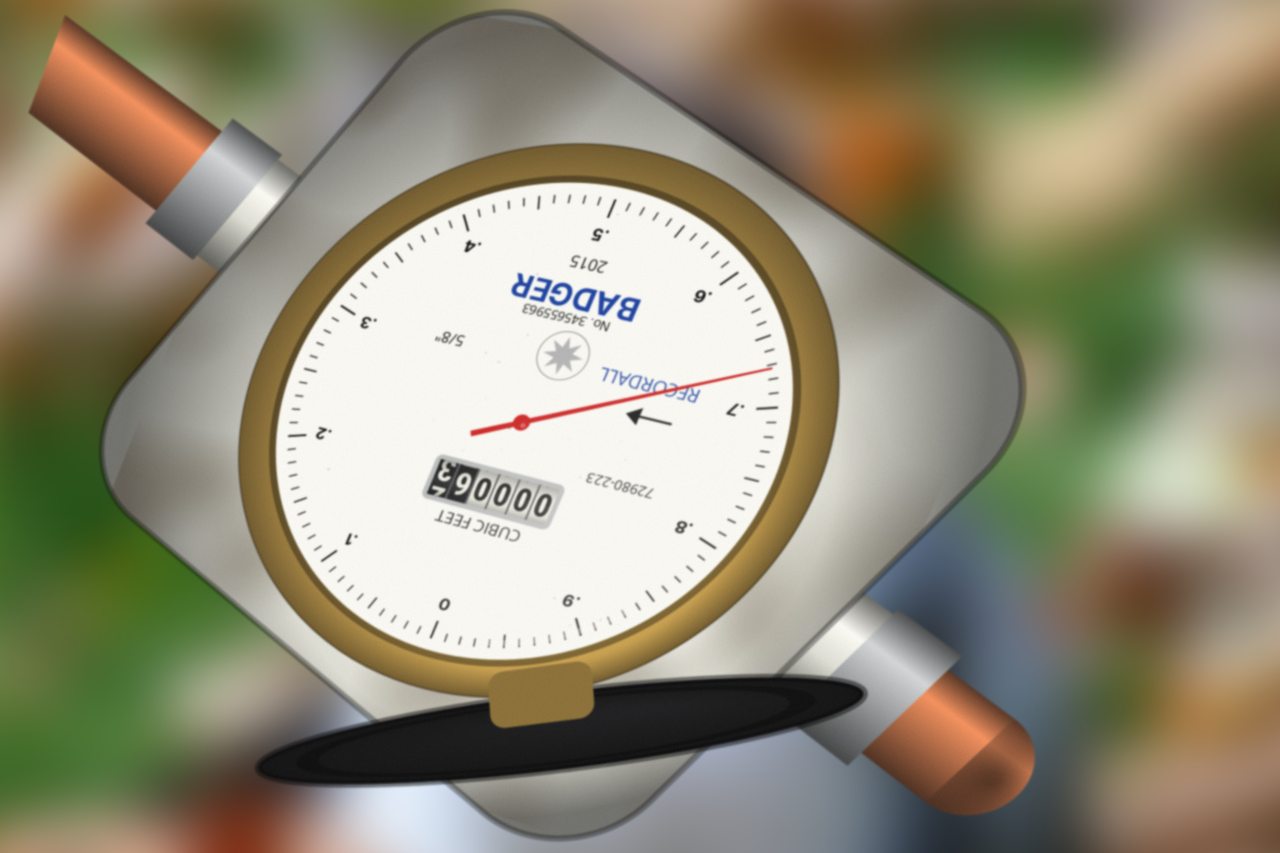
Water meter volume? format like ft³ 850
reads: ft³ 62.67
